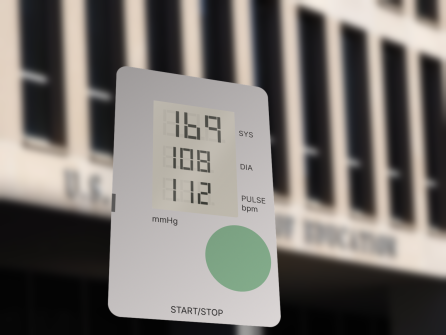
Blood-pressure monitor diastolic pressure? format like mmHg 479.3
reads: mmHg 108
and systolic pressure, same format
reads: mmHg 169
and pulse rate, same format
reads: bpm 112
